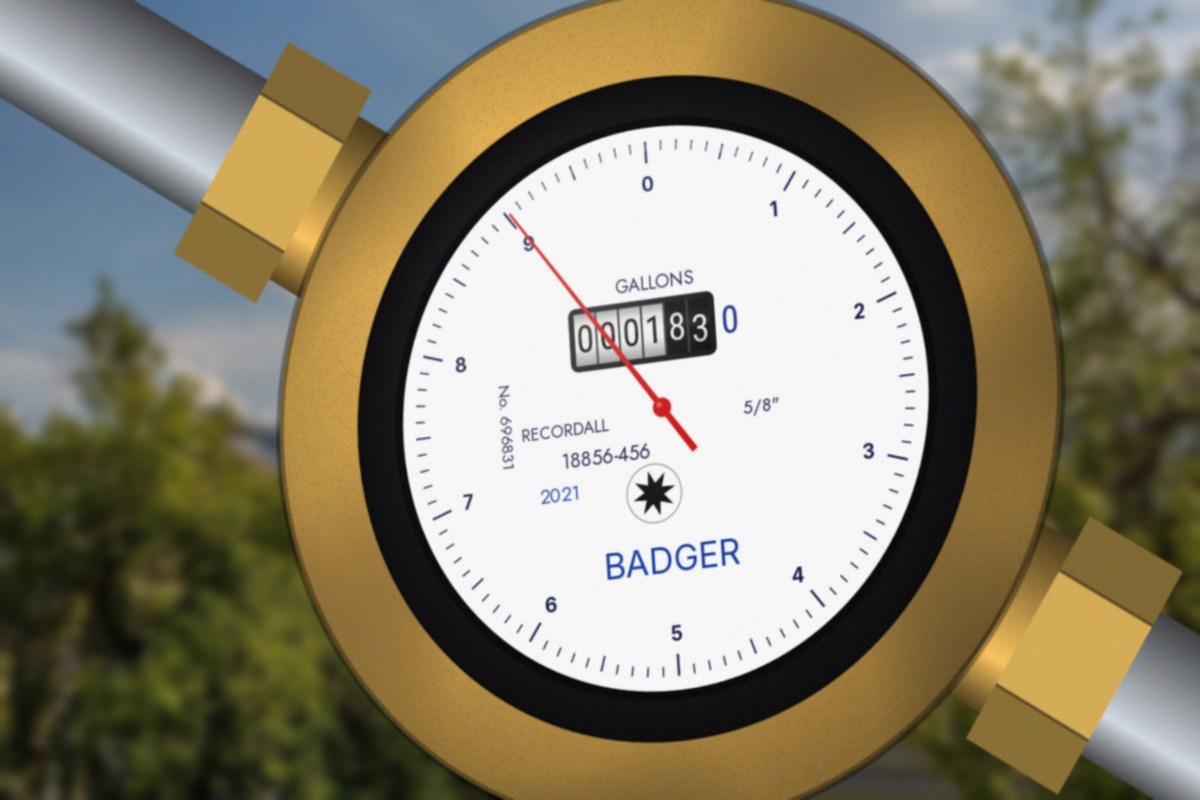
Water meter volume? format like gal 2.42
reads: gal 1829.0
